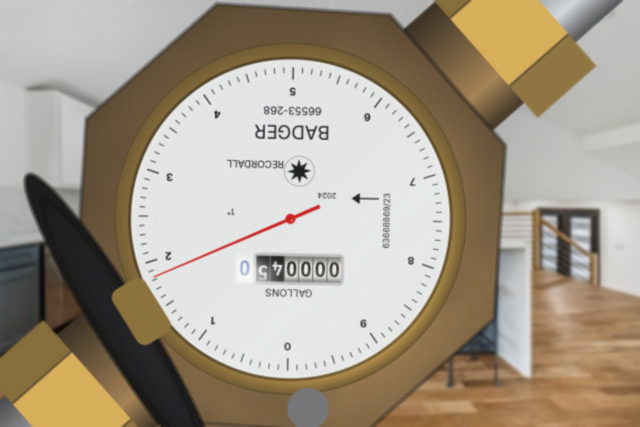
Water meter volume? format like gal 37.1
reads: gal 451.8
